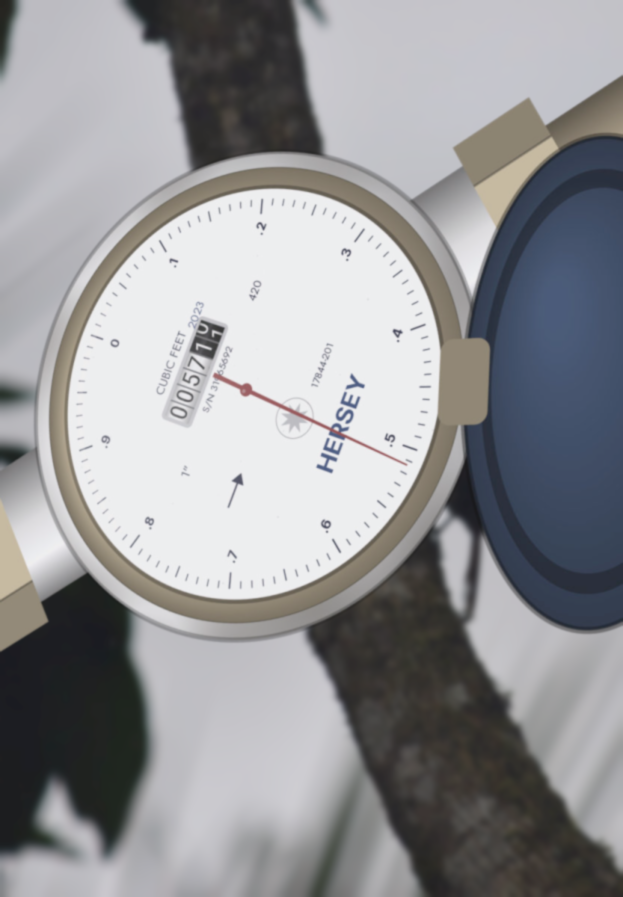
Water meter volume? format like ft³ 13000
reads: ft³ 5710.51
